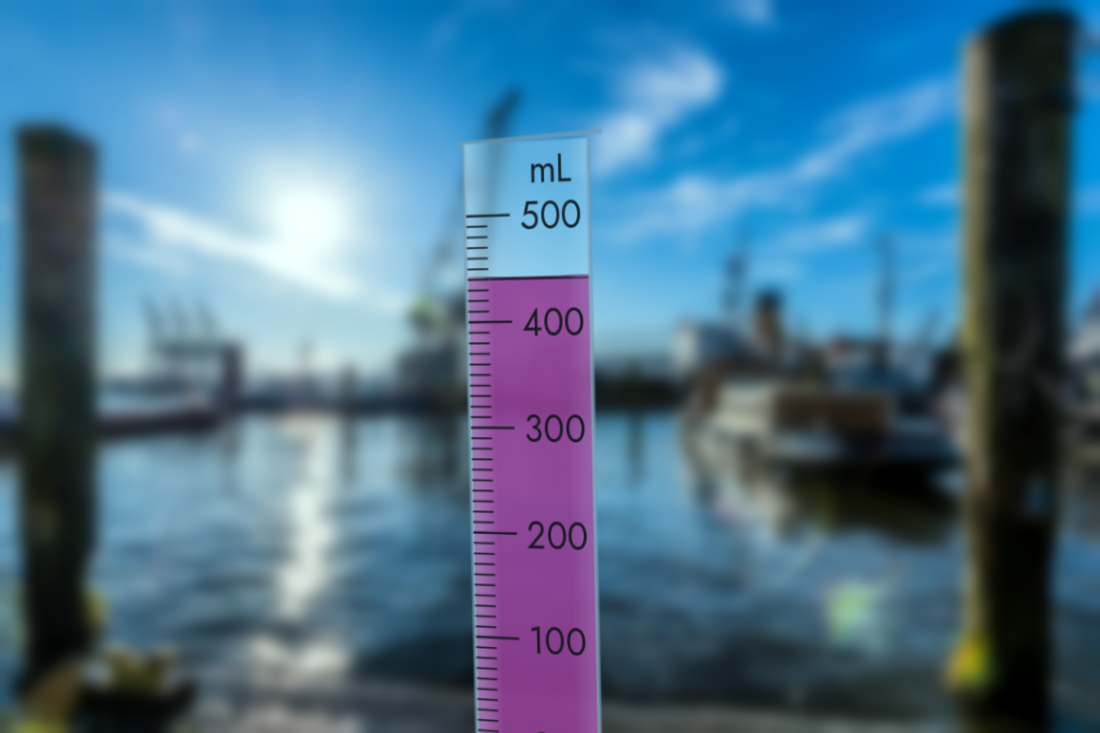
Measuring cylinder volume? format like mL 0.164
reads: mL 440
